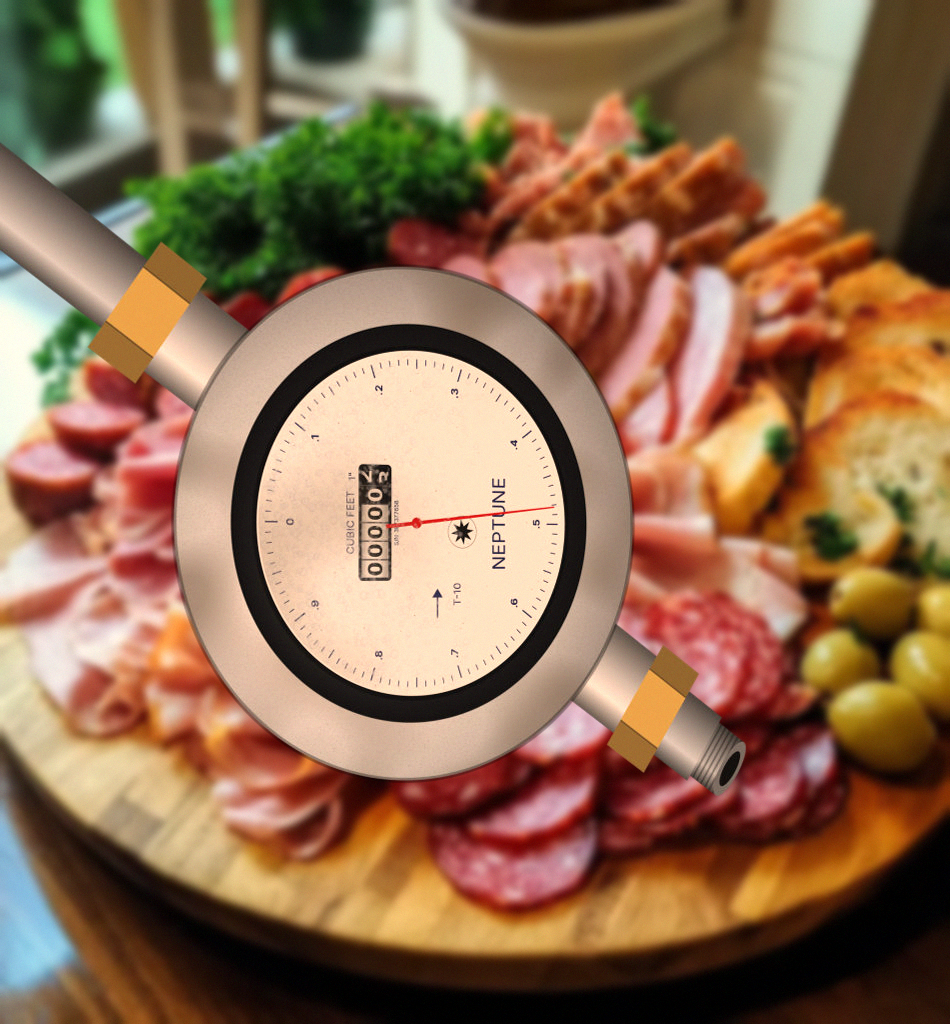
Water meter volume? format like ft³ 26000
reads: ft³ 2.48
